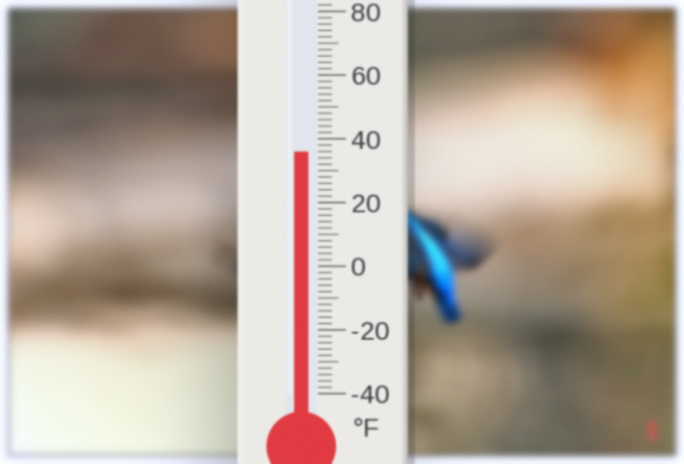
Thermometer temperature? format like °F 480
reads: °F 36
